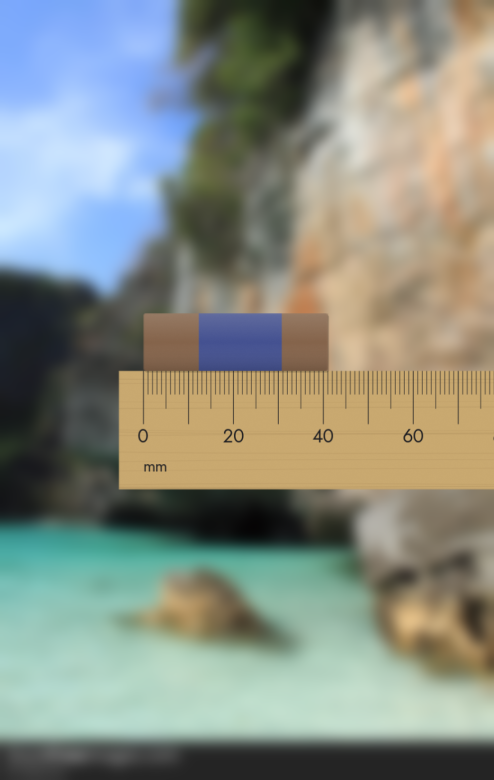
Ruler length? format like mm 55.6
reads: mm 41
